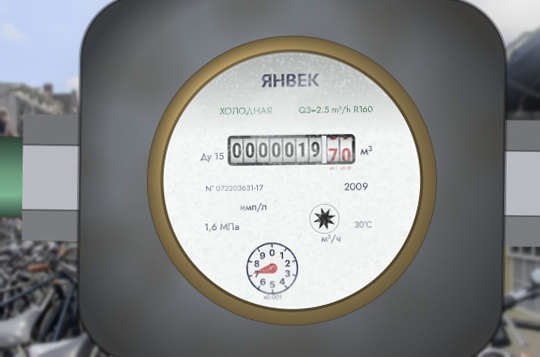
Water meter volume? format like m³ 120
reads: m³ 19.697
